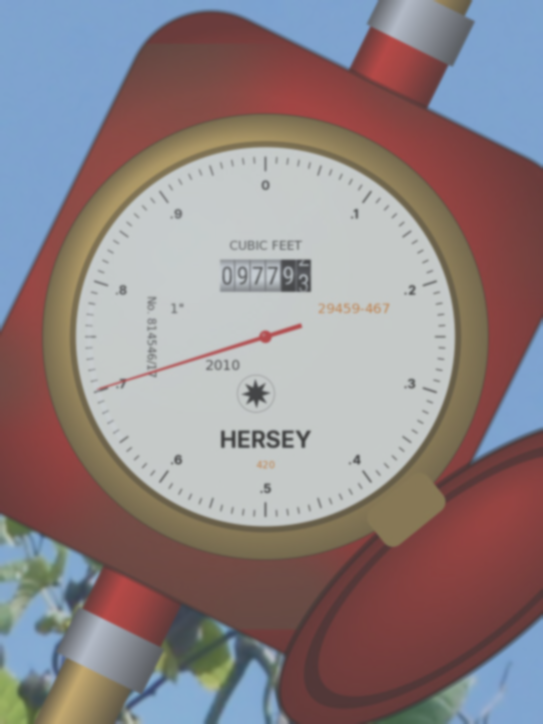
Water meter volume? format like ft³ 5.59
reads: ft³ 97792.70
